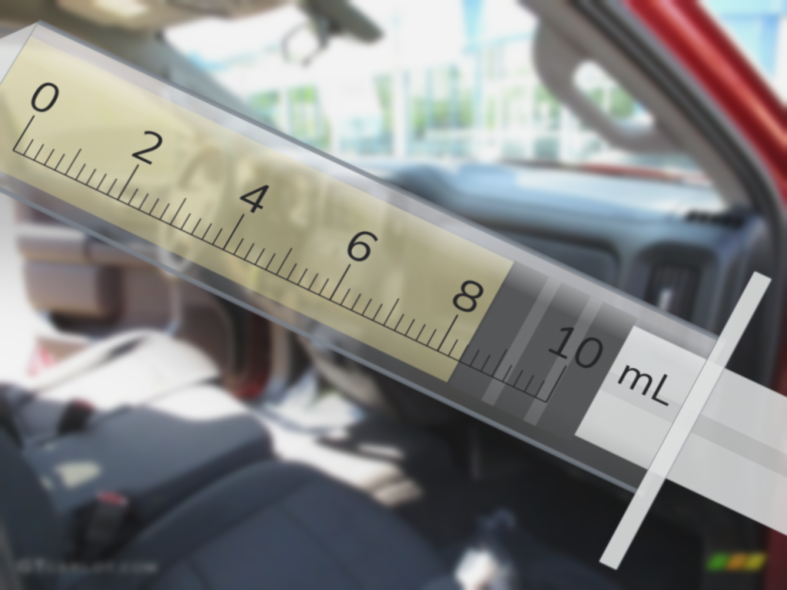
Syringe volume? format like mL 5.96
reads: mL 8.4
